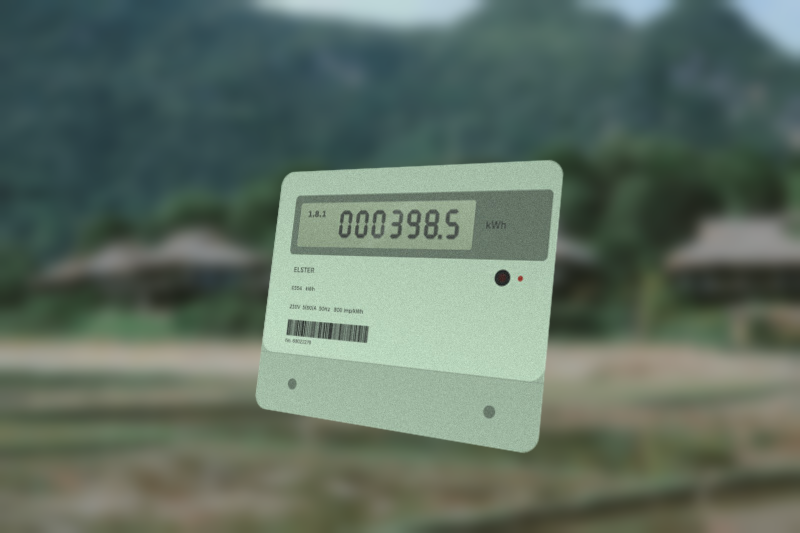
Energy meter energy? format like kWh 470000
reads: kWh 398.5
